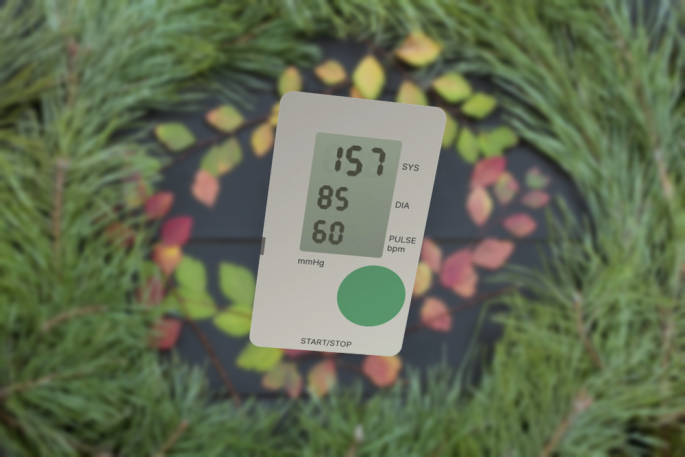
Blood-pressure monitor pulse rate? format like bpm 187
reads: bpm 60
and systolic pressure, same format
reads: mmHg 157
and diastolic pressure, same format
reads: mmHg 85
